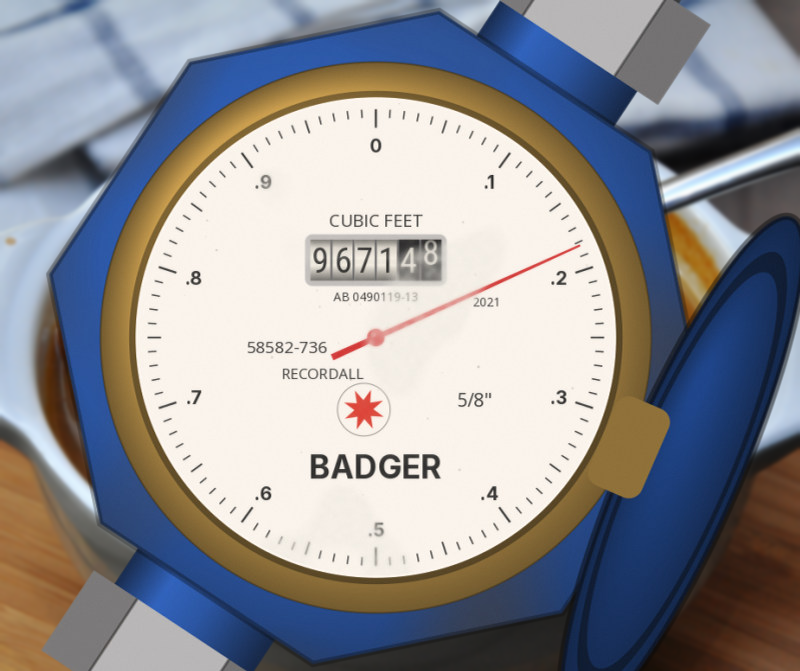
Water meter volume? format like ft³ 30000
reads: ft³ 967148.18
